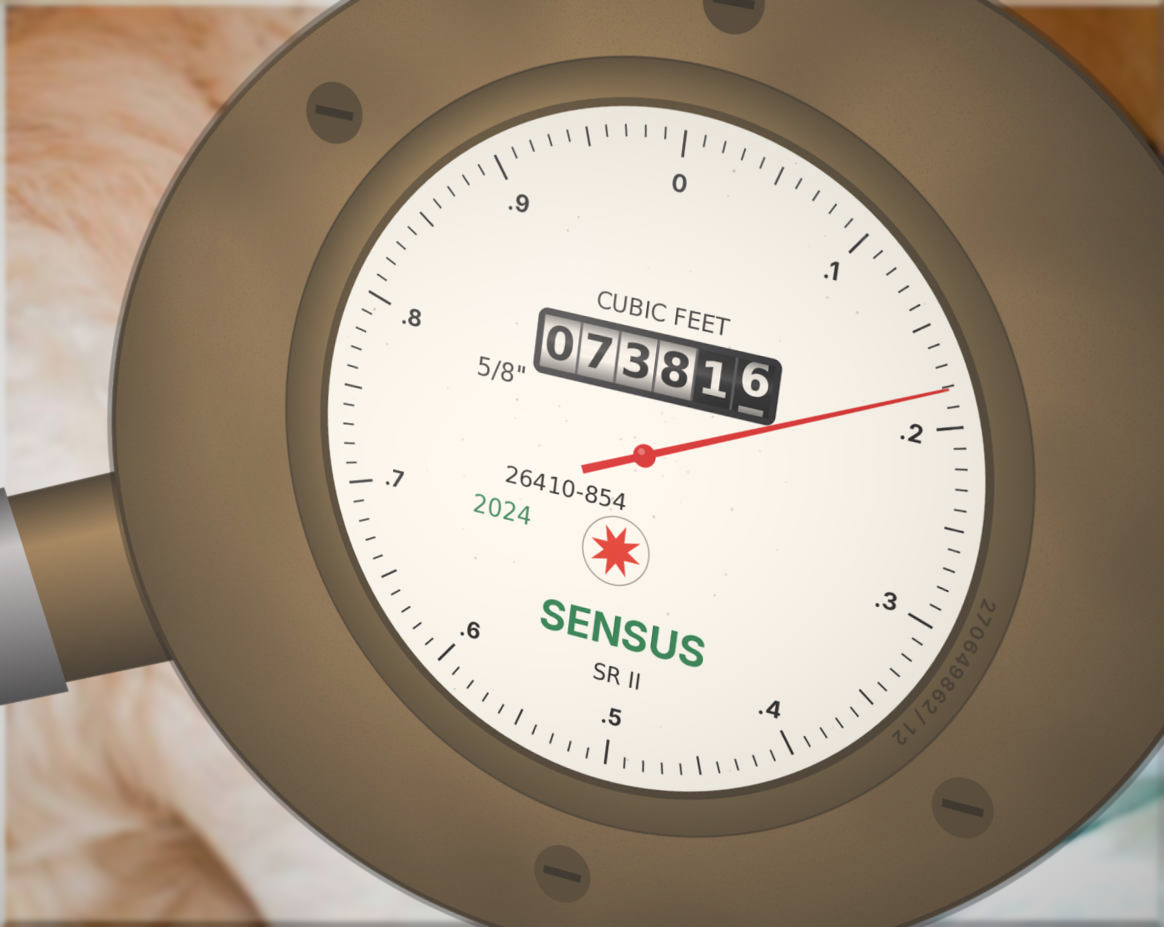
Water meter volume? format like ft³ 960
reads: ft³ 73816.18
